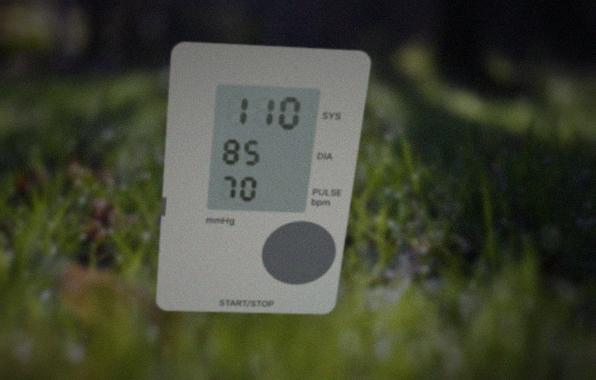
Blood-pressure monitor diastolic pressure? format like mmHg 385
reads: mmHg 85
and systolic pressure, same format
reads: mmHg 110
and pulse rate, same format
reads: bpm 70
